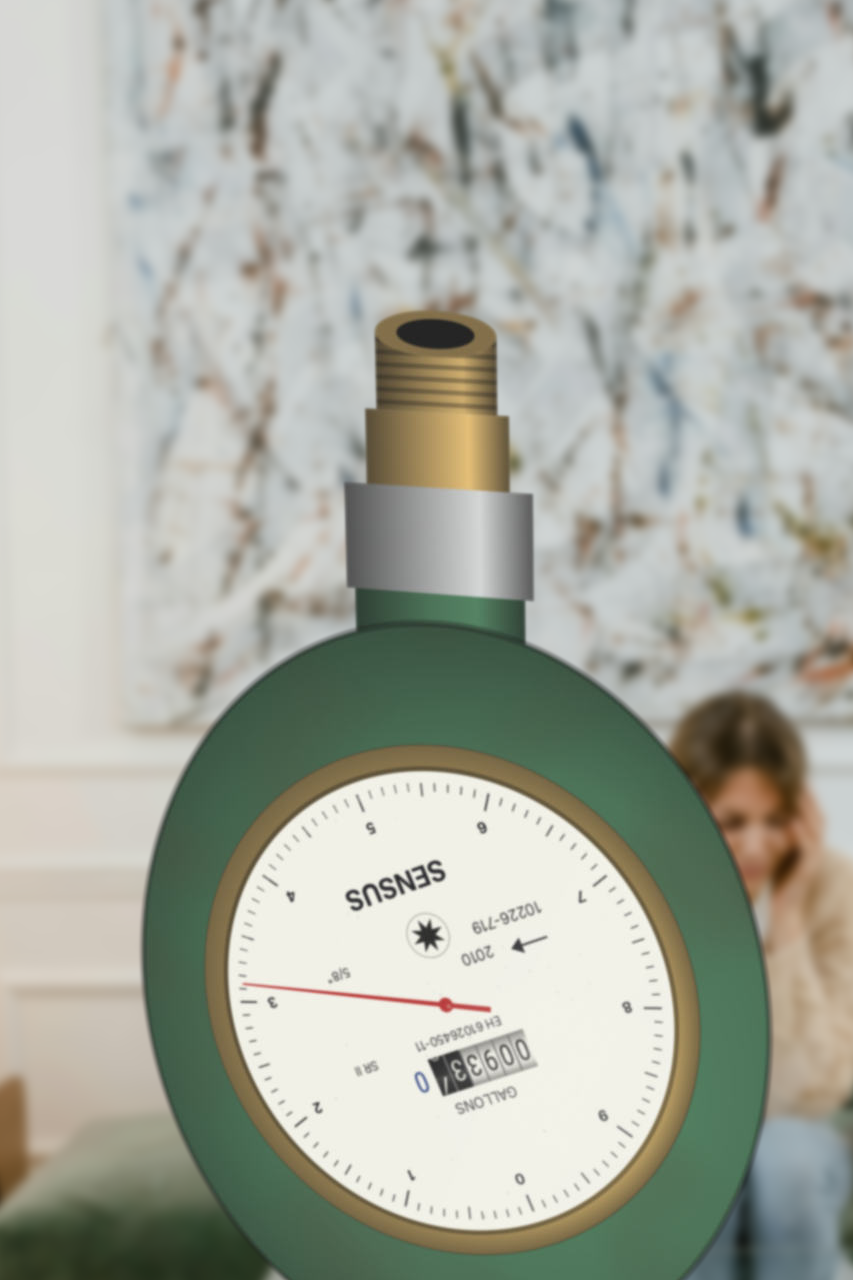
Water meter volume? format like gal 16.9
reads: gal 93373.1
